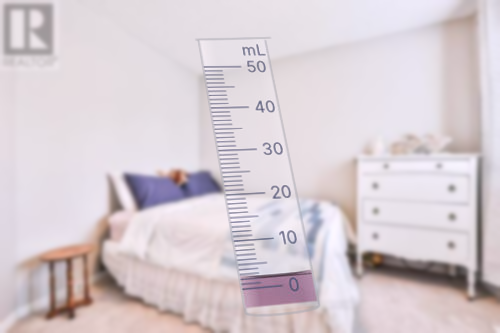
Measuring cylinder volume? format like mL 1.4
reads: mL 2
